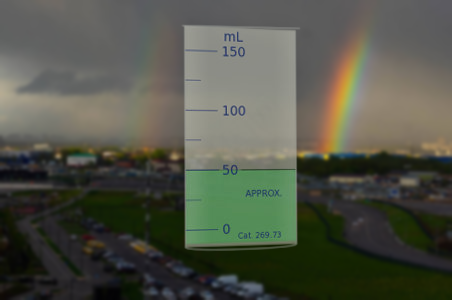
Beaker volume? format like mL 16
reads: mL 50
